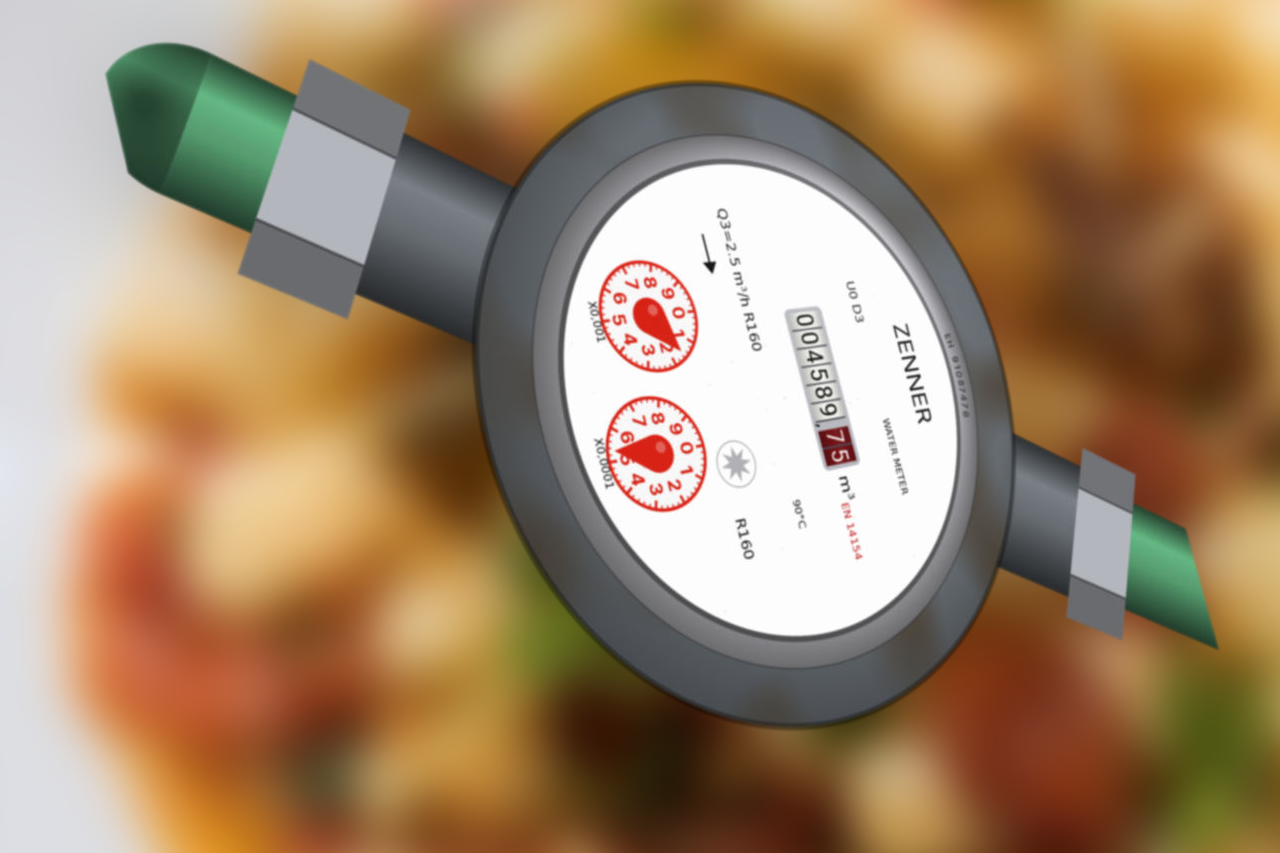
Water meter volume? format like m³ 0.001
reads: m³ 4589.7515
